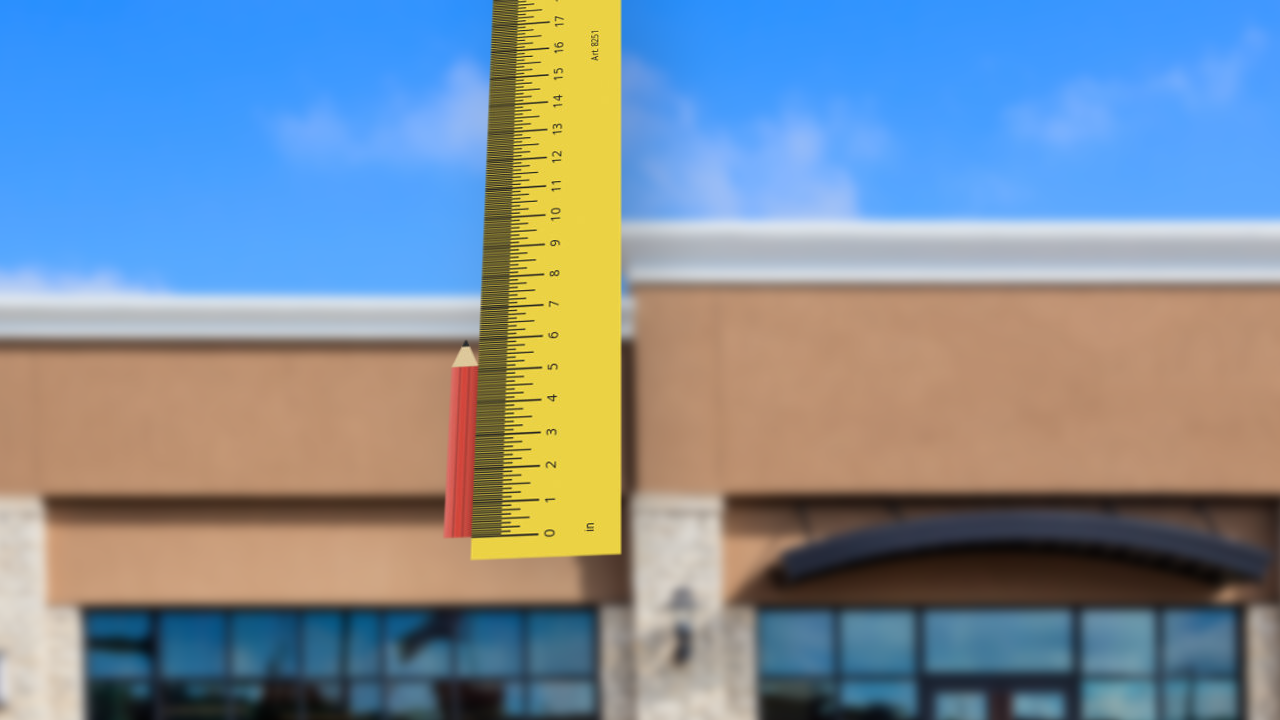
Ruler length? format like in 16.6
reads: in 6
